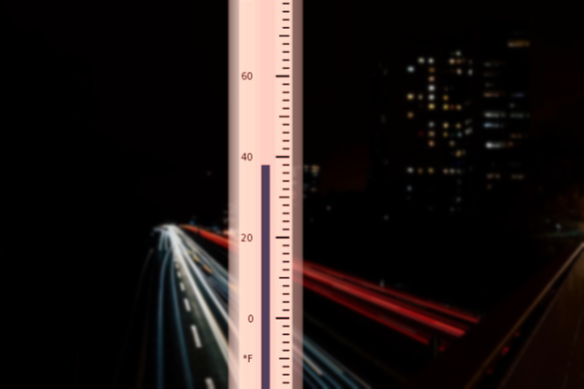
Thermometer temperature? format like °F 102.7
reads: °F 38
